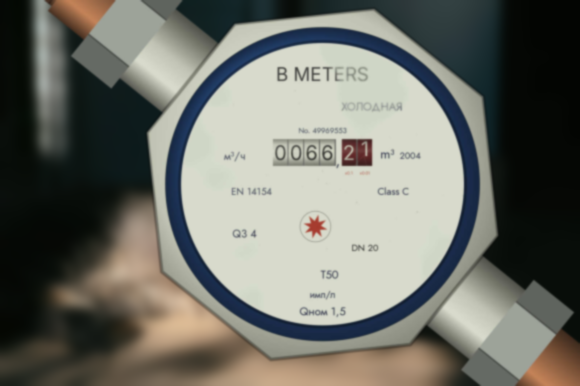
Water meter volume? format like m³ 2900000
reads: m³ 66.21
